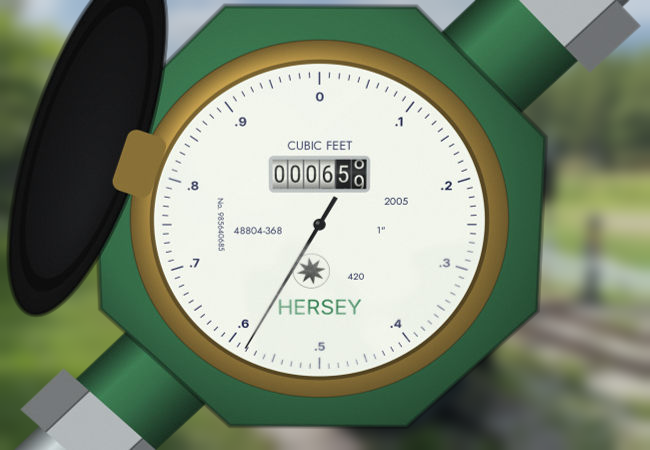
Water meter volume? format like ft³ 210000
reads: ft³ 658.58
